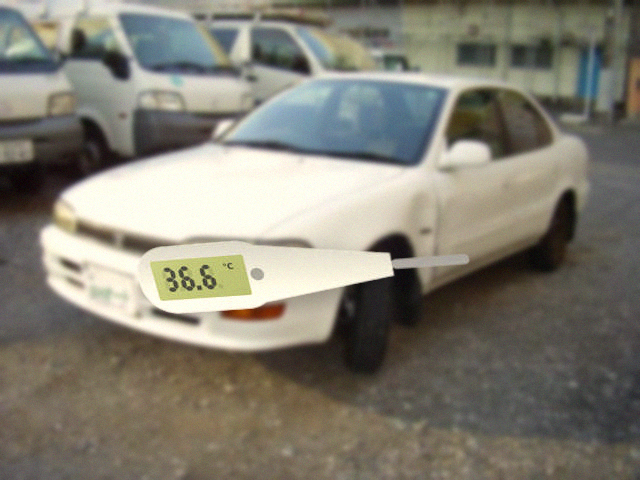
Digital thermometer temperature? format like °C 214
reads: °C 36.6
